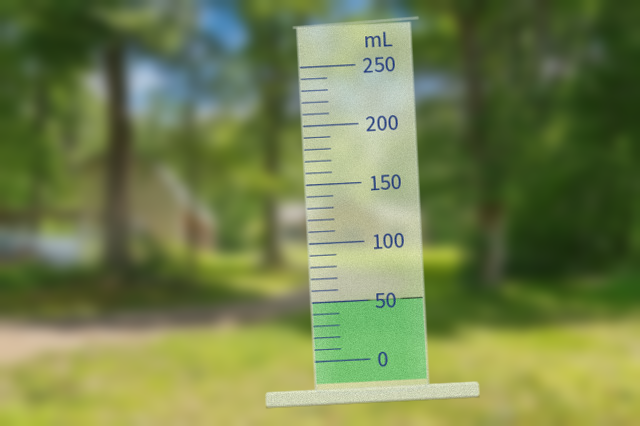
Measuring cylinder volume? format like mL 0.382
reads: mL 50
